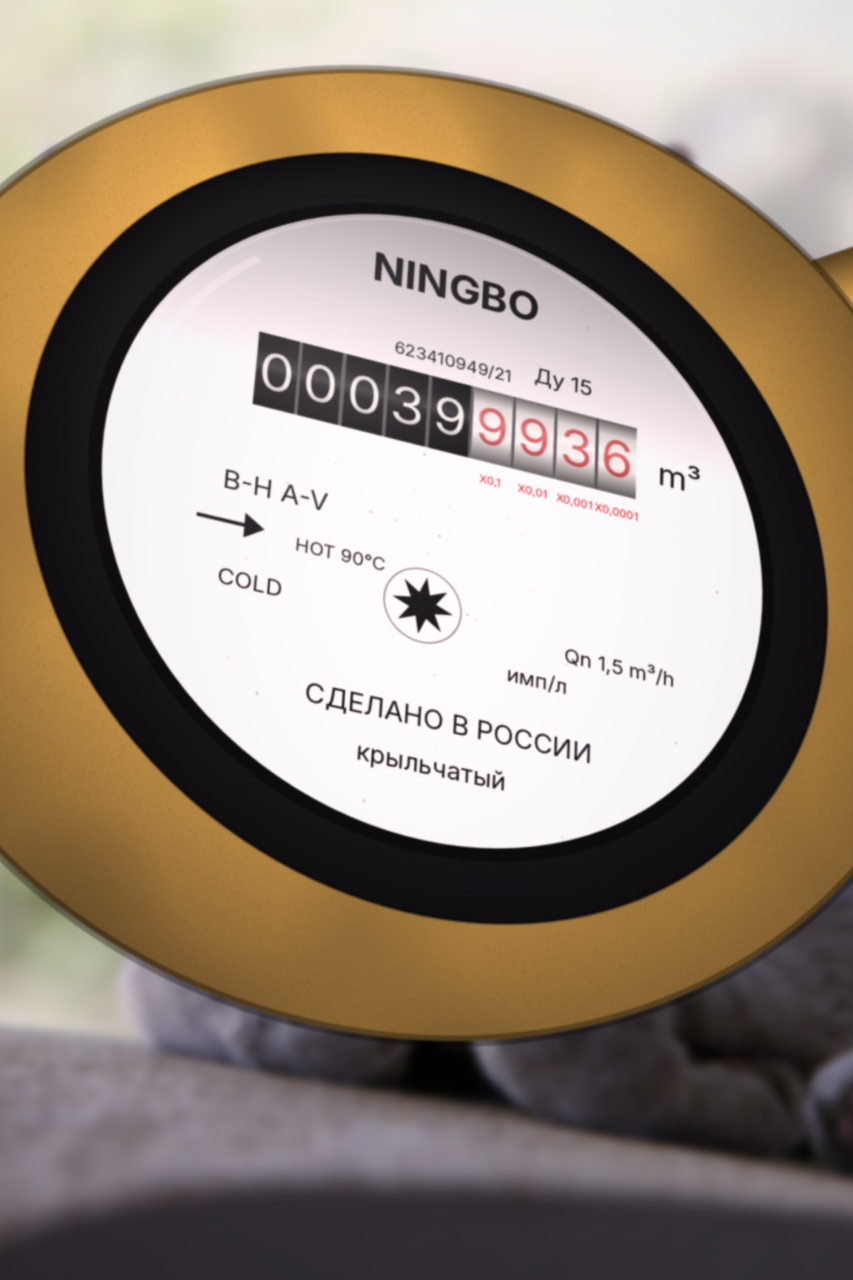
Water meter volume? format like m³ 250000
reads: m³ 39.9936
